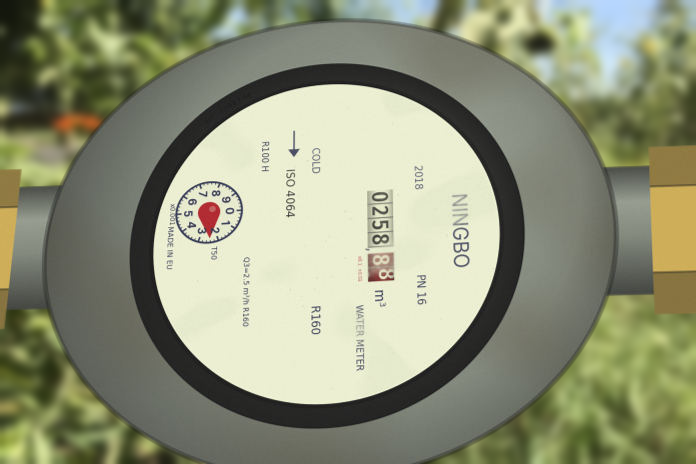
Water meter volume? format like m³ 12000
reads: m³ 258.882
